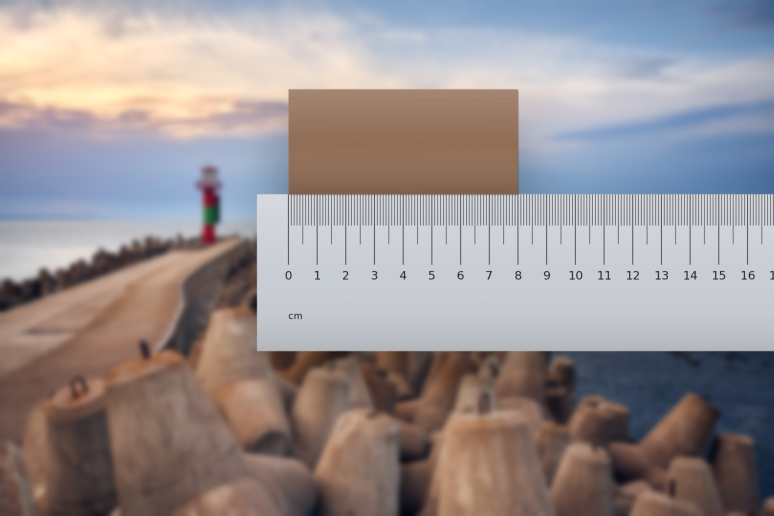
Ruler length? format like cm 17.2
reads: cm 8
